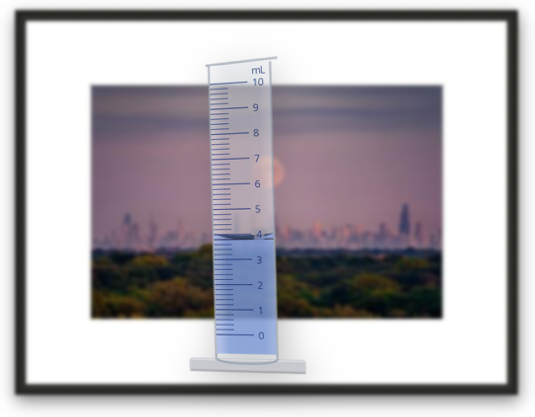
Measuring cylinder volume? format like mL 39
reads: mL 3.8
